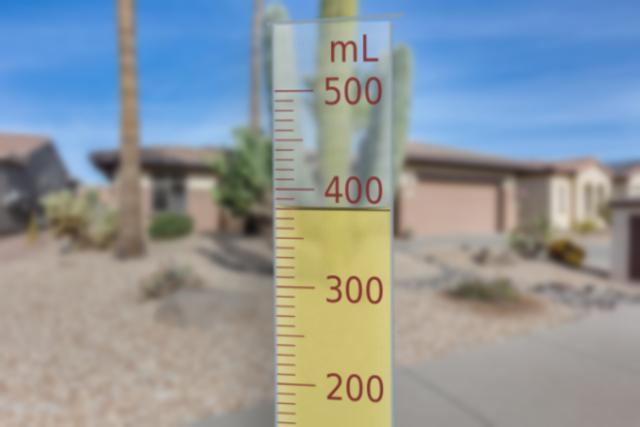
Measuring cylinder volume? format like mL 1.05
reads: mL 380
